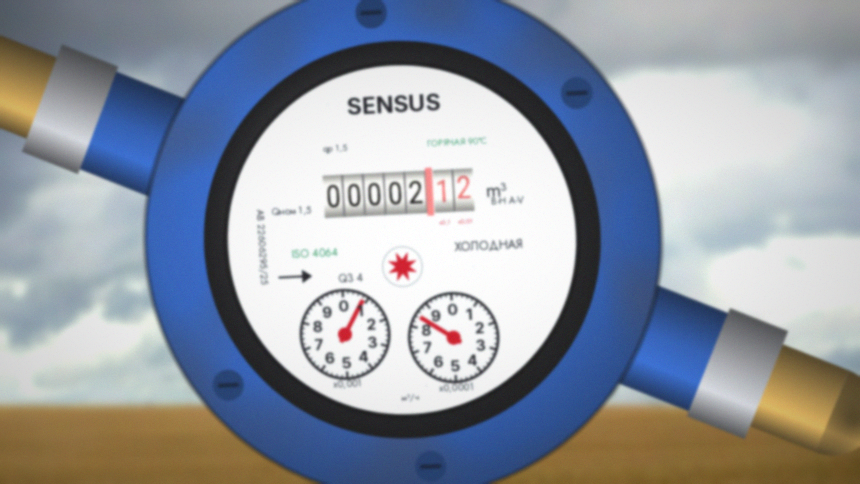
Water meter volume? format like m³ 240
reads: m³ 2.1208
